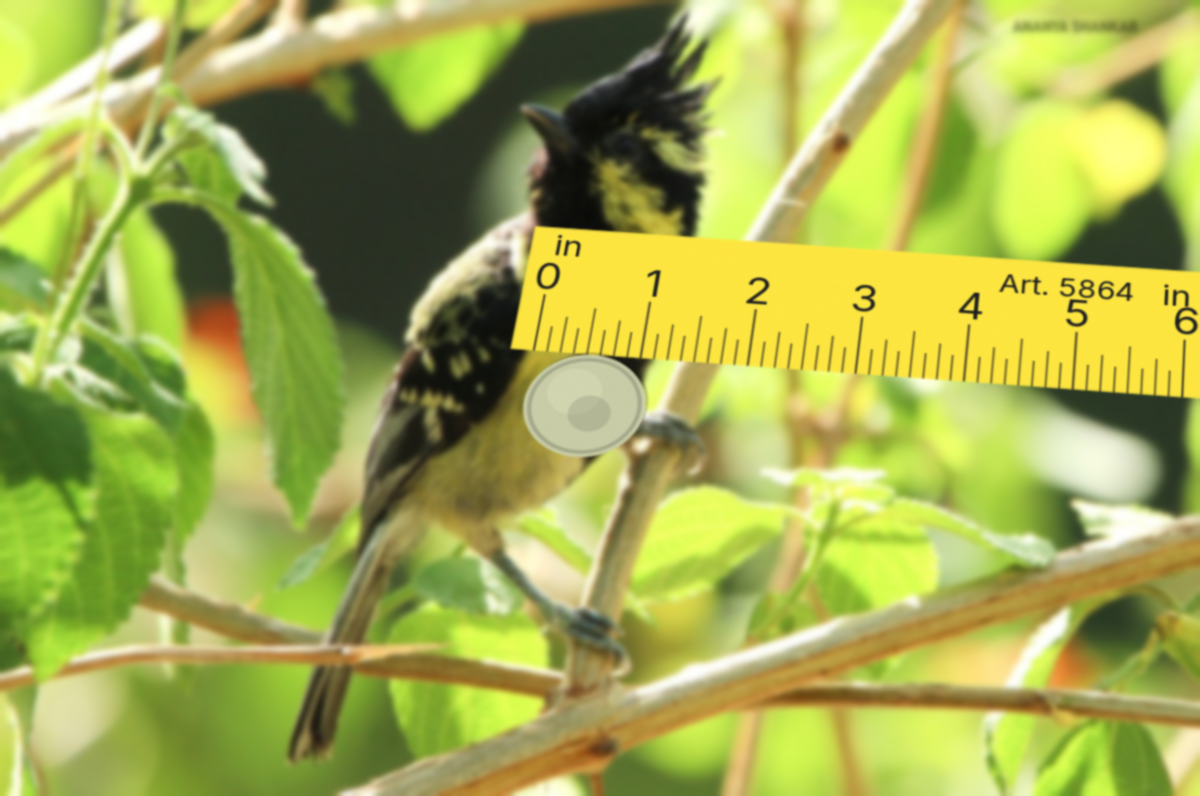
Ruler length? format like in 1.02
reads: in 1.125
